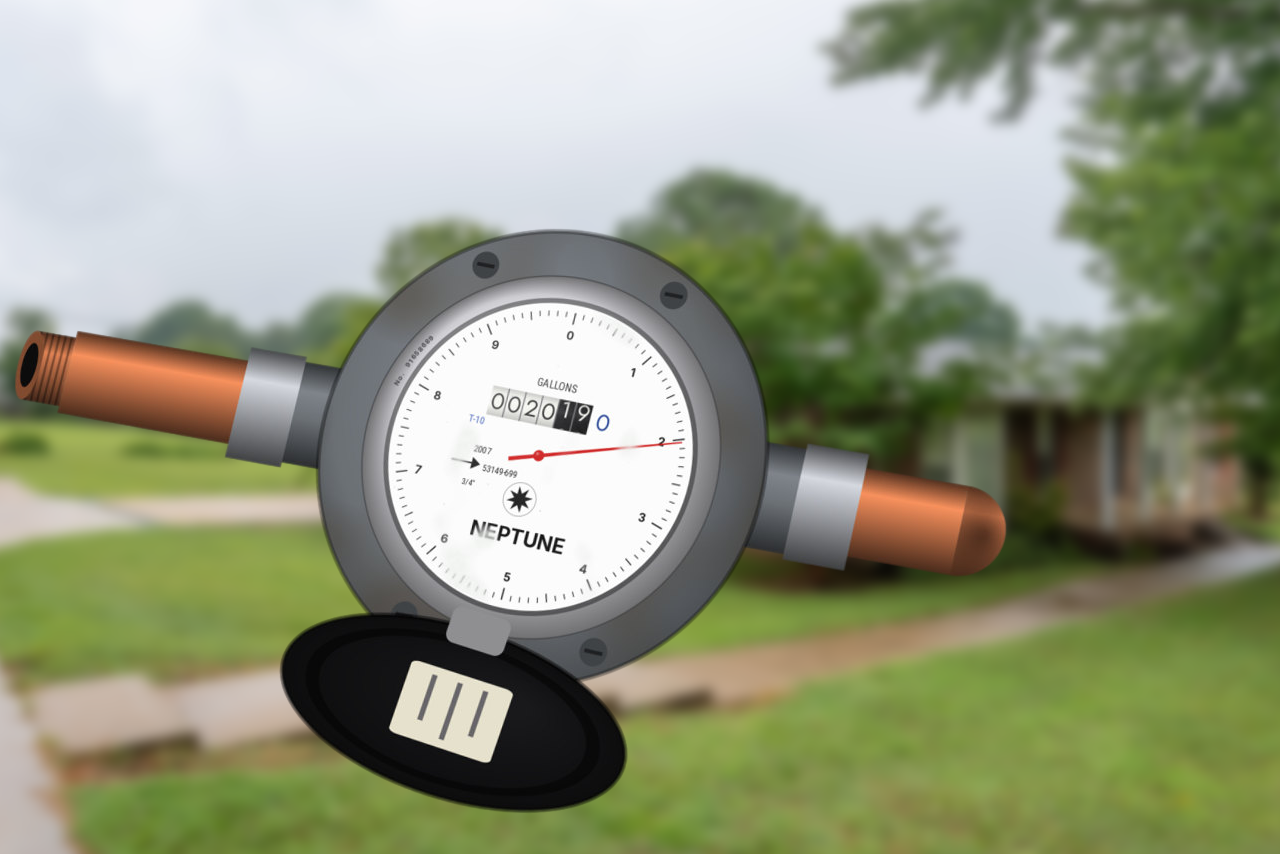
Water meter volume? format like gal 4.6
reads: gal 20192.0
